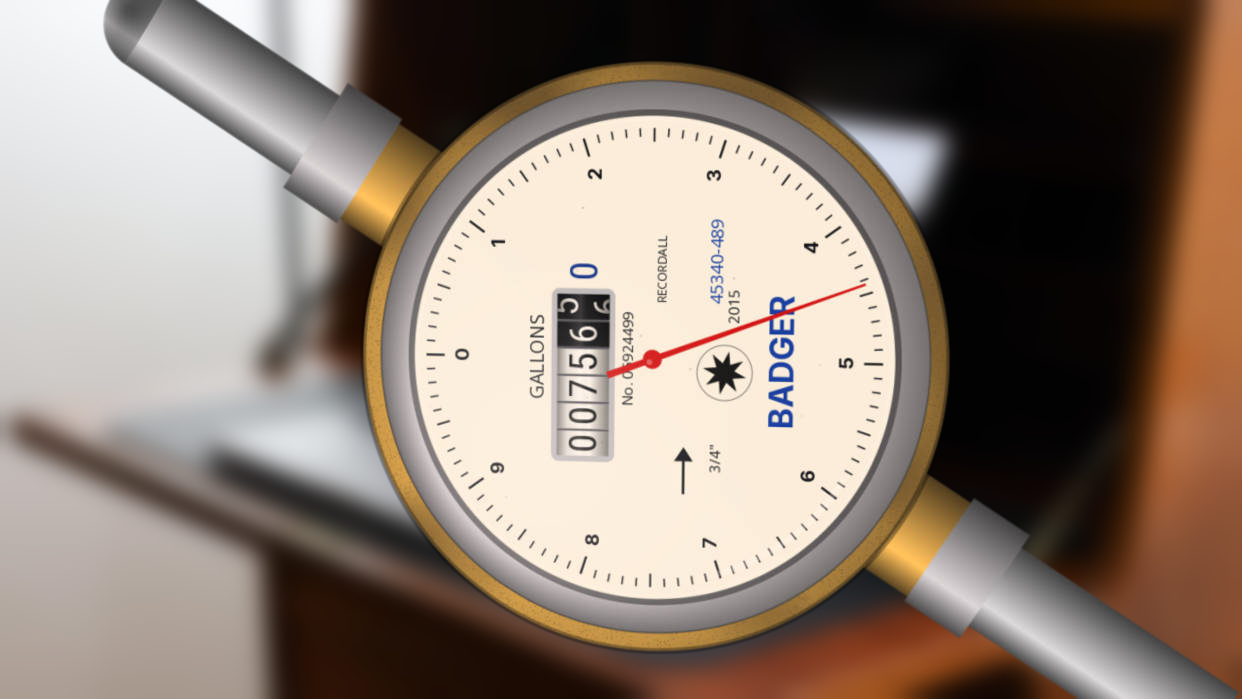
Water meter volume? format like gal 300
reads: gal 75654.4
